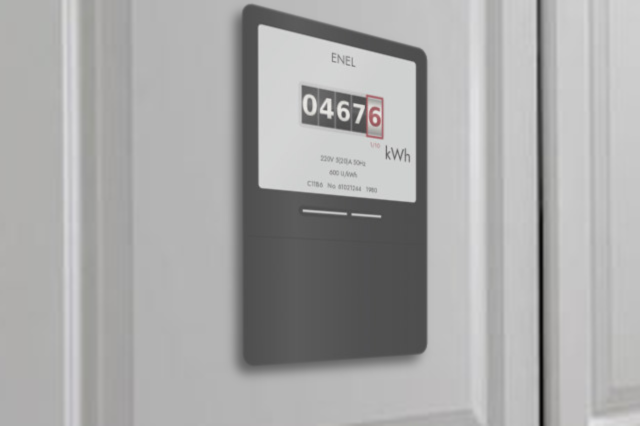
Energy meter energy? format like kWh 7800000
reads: kWh 467.6
